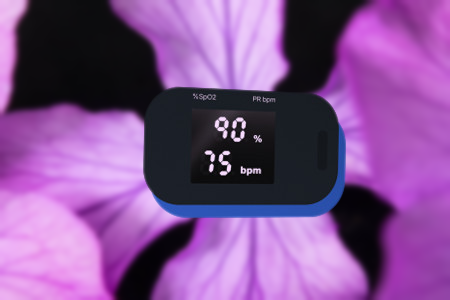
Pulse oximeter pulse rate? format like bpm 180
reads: bpm 75
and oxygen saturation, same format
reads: % 90
